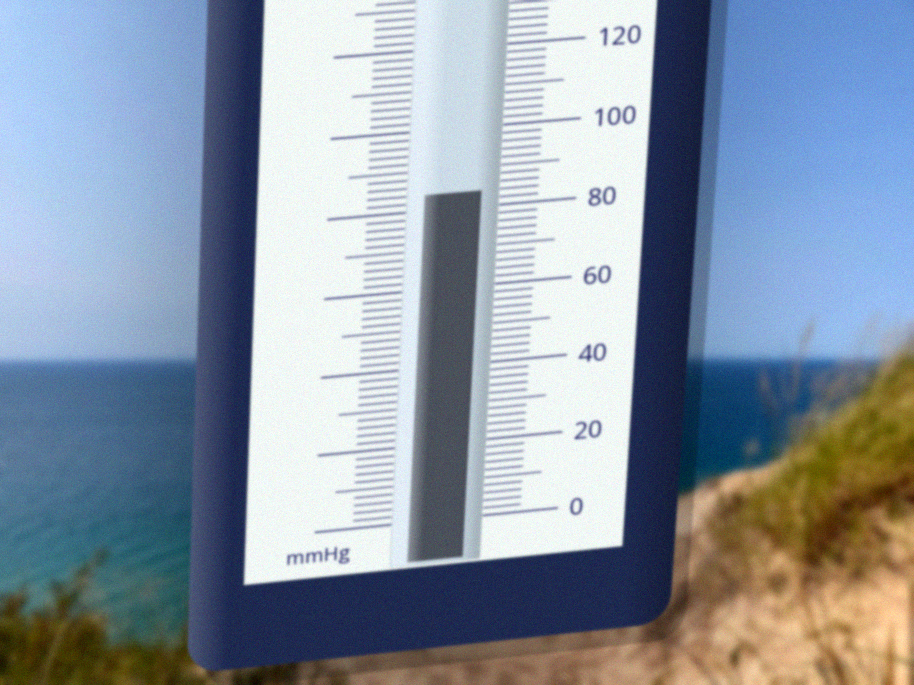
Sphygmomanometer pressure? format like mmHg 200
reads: mmHg 84
